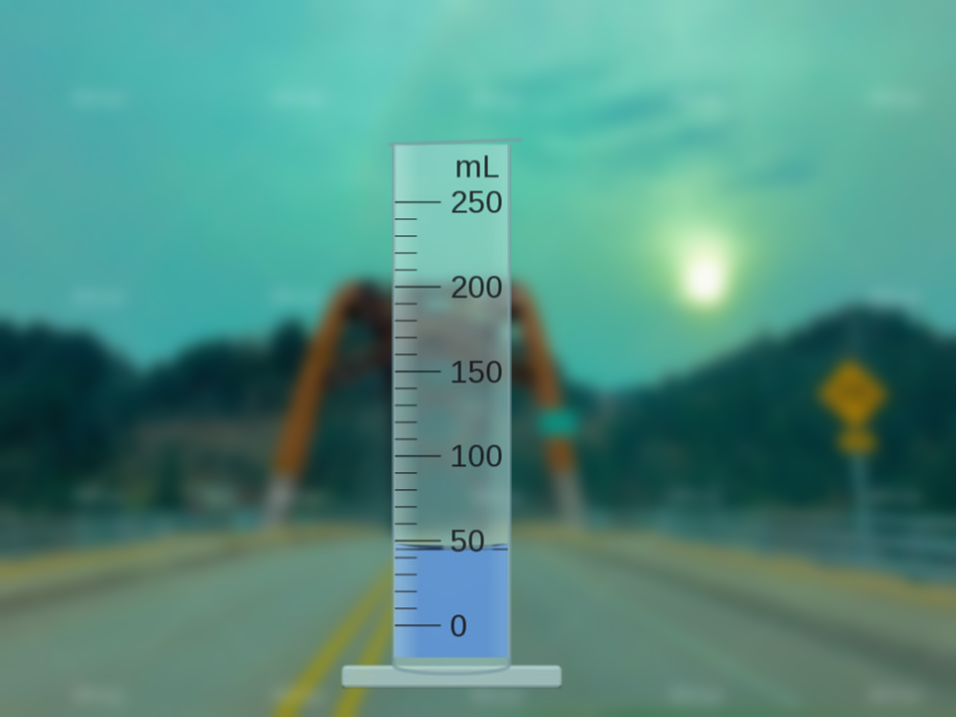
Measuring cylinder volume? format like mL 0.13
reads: mL 45
